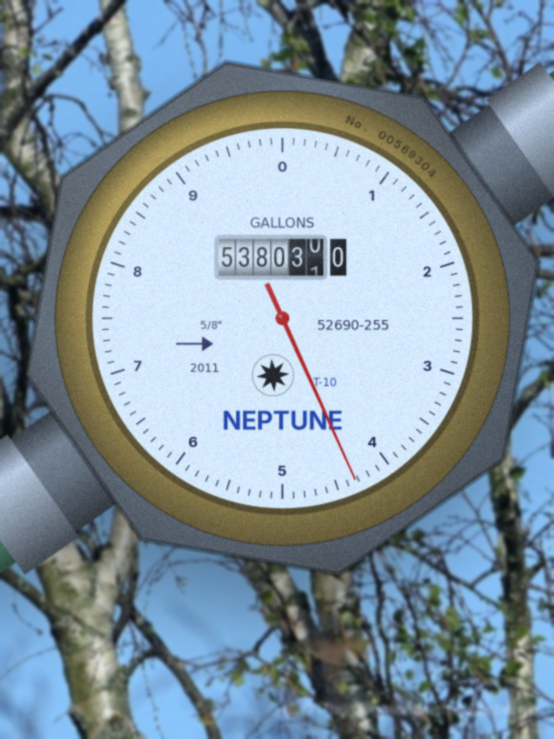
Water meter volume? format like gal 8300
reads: gal 5380304.3
